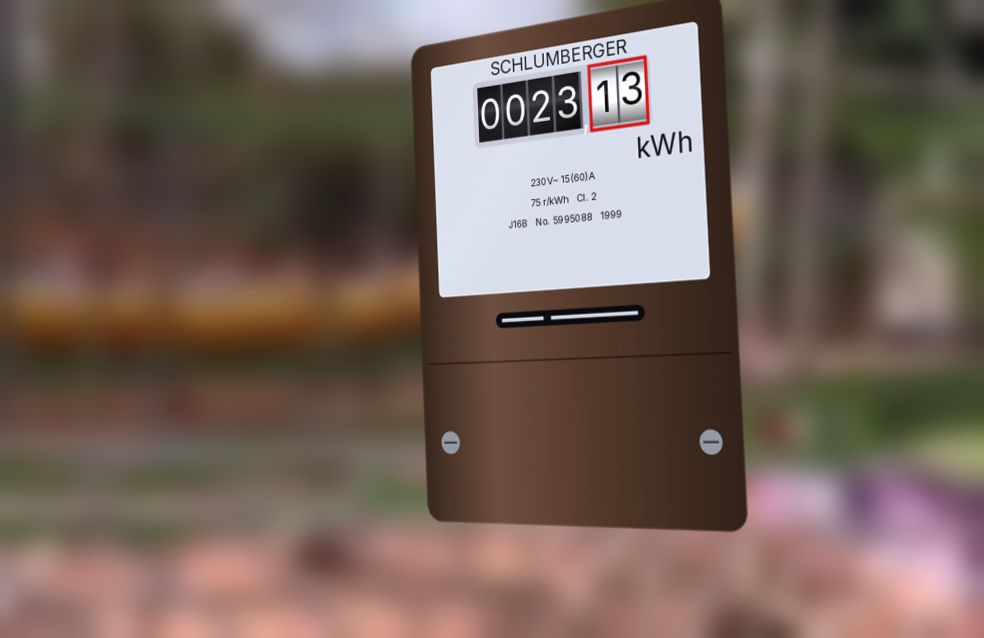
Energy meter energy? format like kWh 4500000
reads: kWh 23.13
